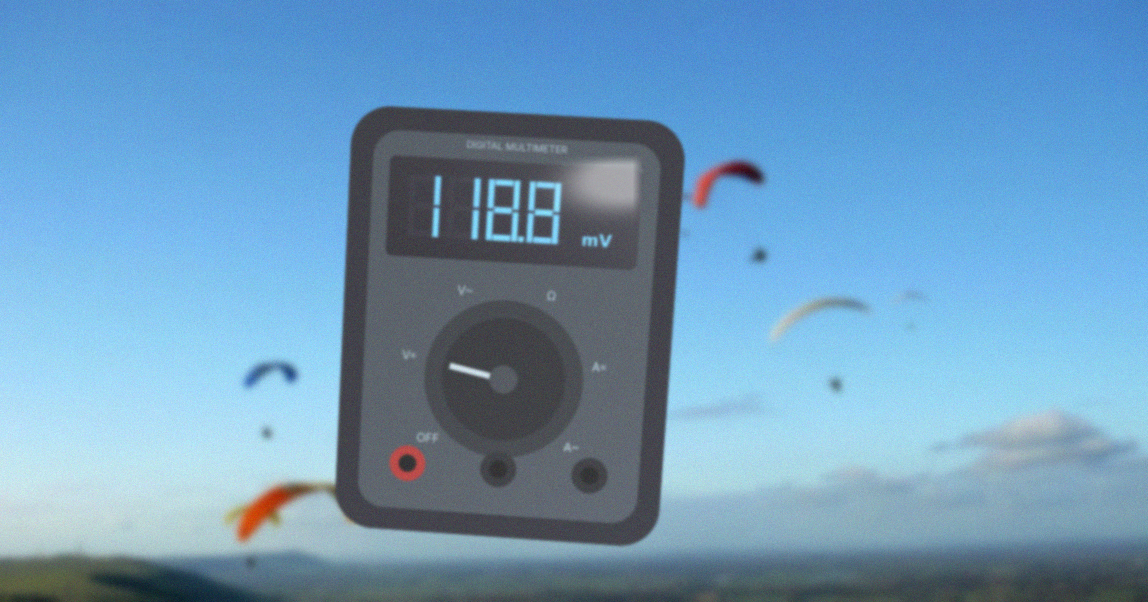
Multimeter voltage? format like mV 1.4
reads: mV 118.8
